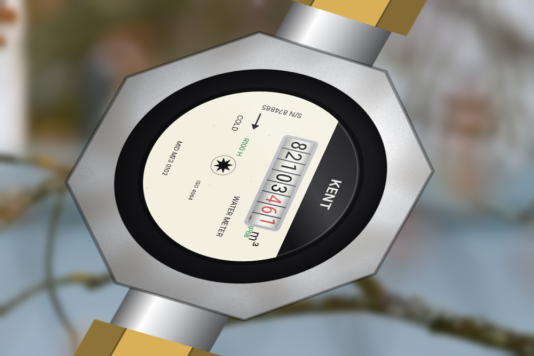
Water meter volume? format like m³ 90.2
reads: m³ 82103.461
